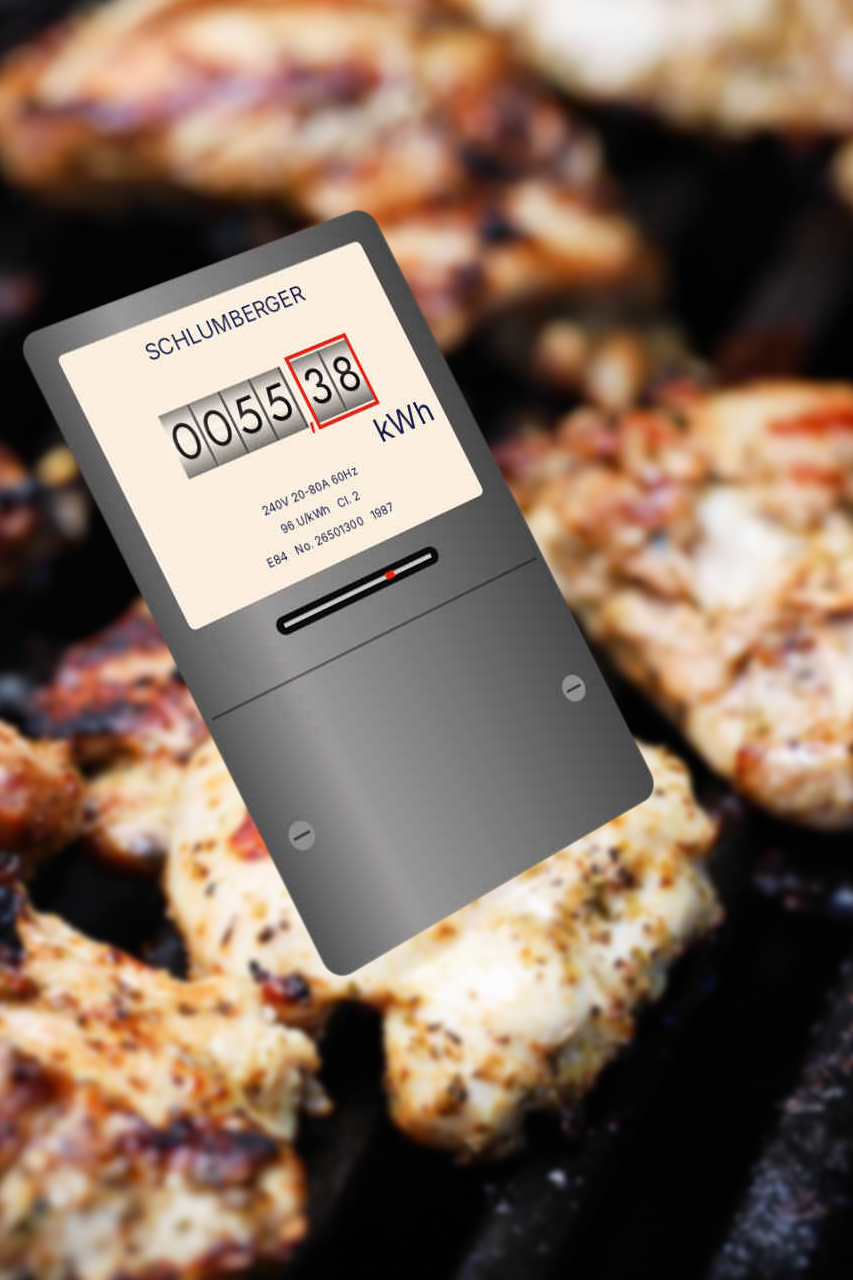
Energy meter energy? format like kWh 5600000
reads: kWh 55.38
